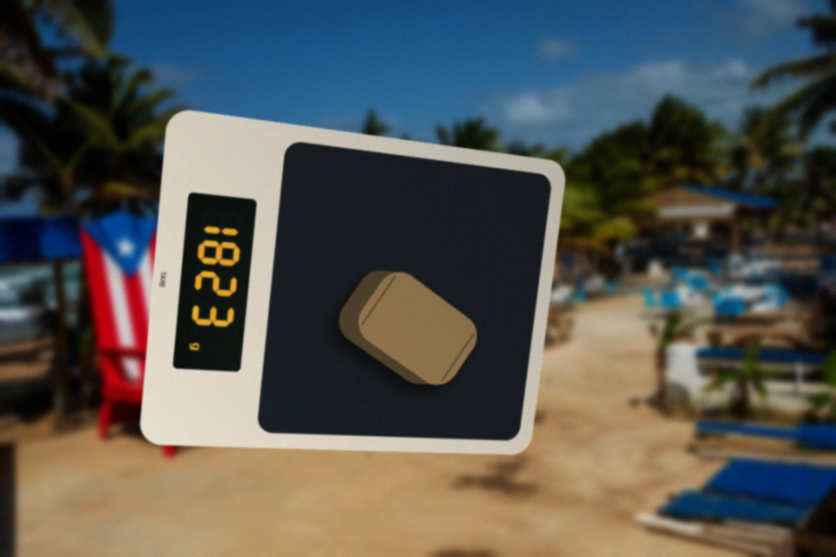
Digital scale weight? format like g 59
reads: g 1823
